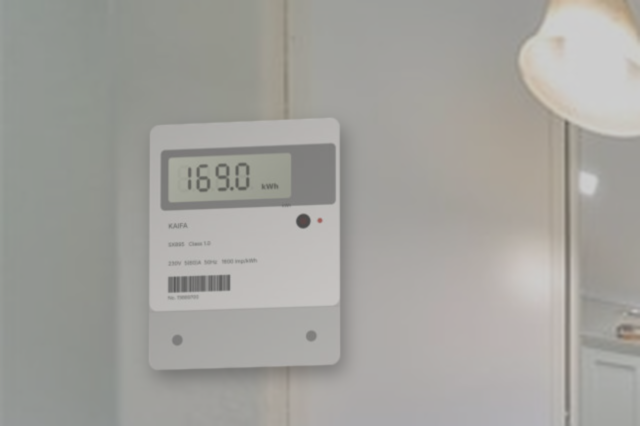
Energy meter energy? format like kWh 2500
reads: kWh 169.0
